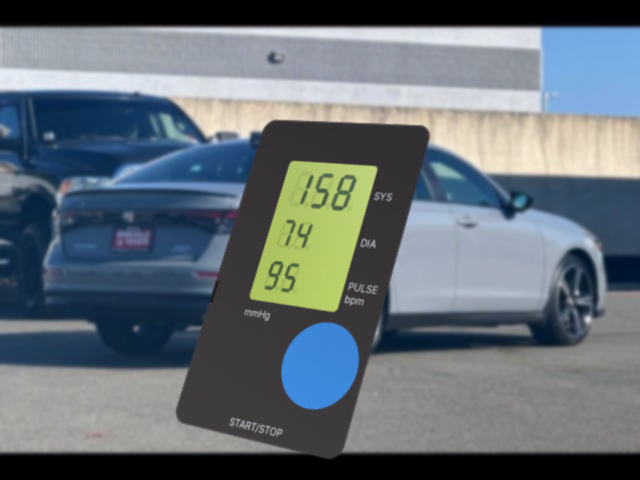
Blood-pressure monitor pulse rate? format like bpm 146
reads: bpm 95
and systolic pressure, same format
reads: mmHg 158
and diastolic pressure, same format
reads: mmHg 74
